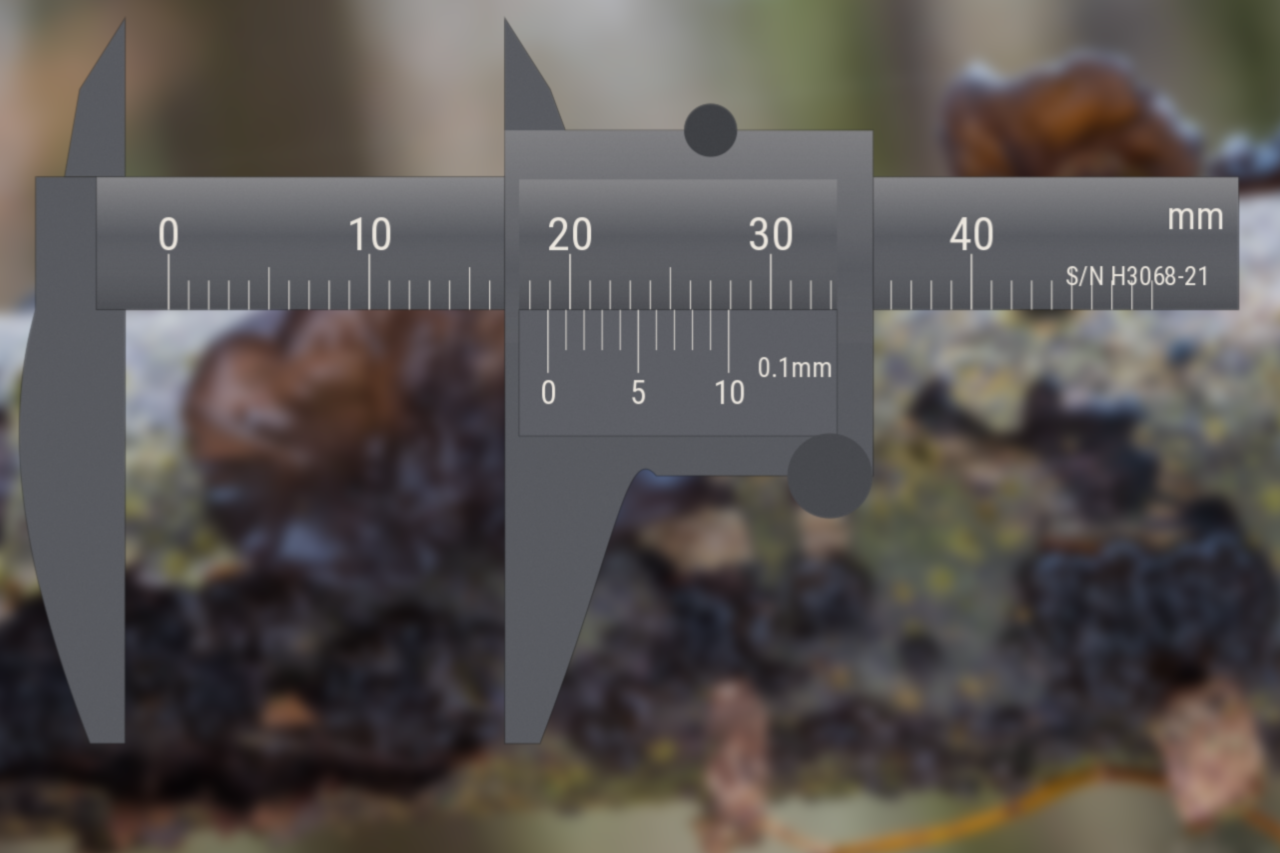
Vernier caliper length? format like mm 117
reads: mm 18.9
